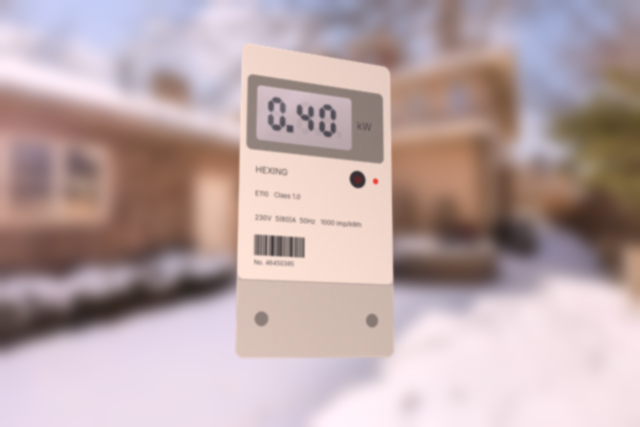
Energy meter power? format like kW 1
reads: kW 0.40
